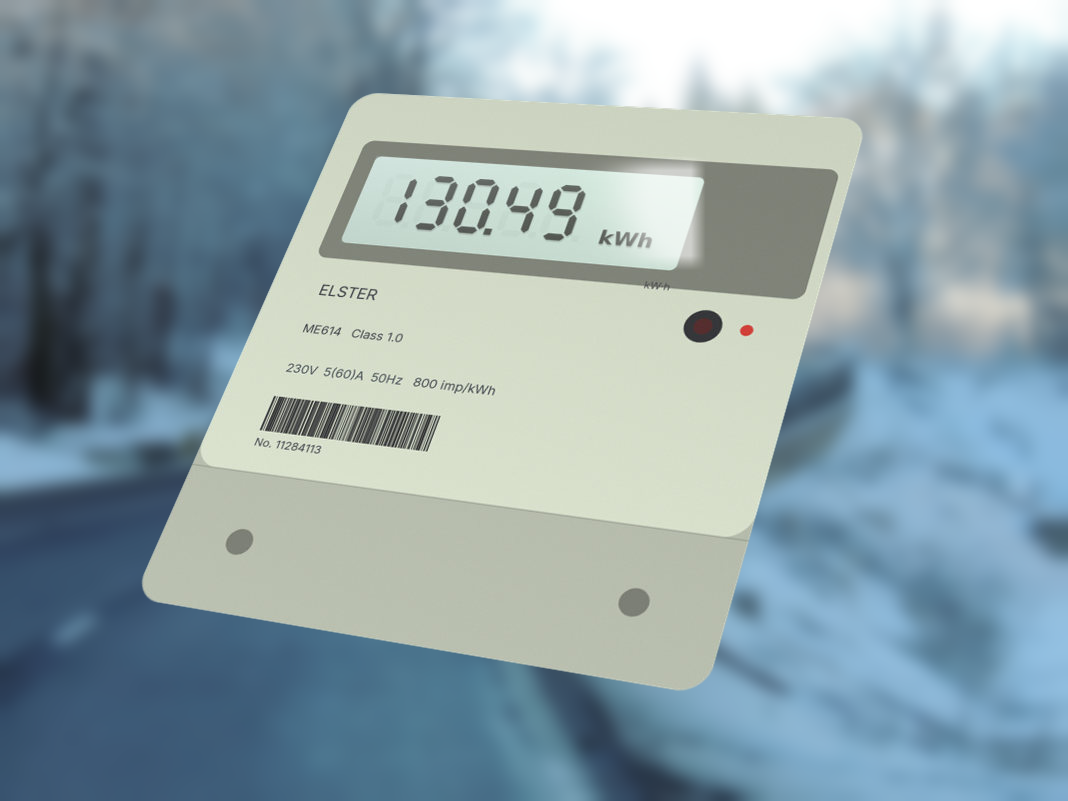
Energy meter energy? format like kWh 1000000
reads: kWh 130.49
